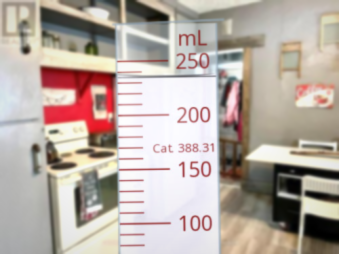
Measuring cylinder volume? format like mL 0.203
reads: mL 235
